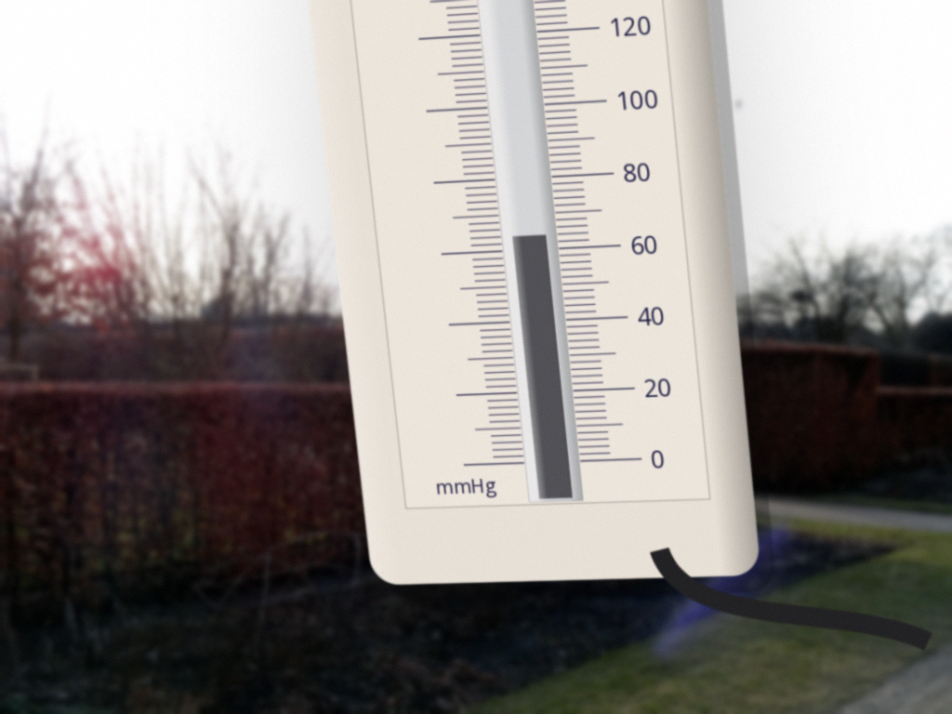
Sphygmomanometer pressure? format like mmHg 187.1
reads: mmHg 64
